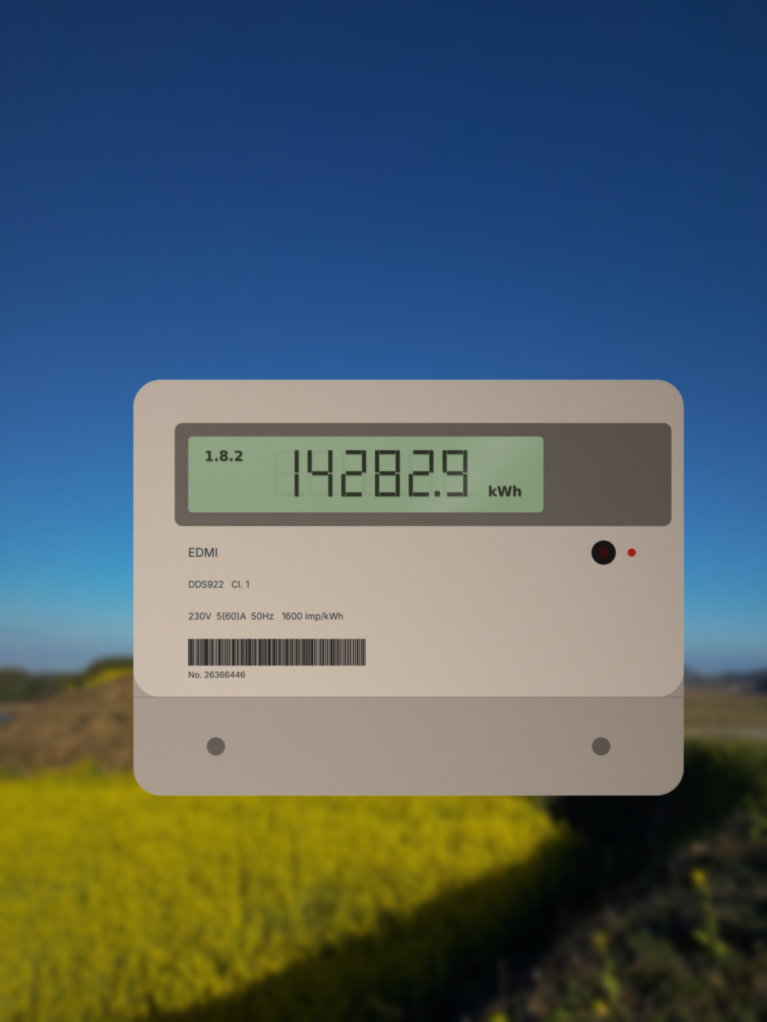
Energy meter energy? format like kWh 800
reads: kWh 14282.9
